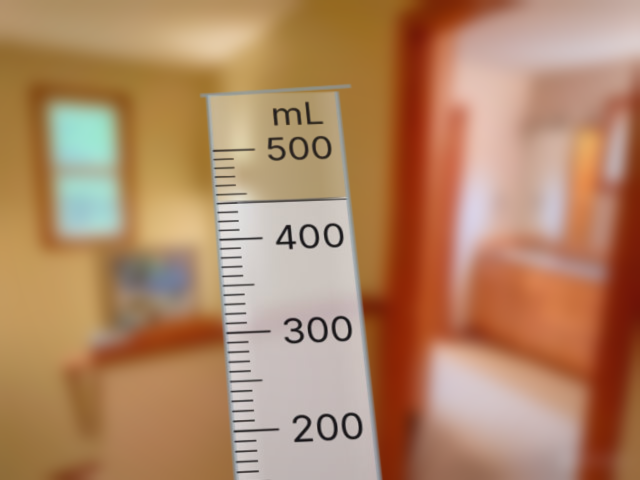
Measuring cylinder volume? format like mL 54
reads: mL 440
